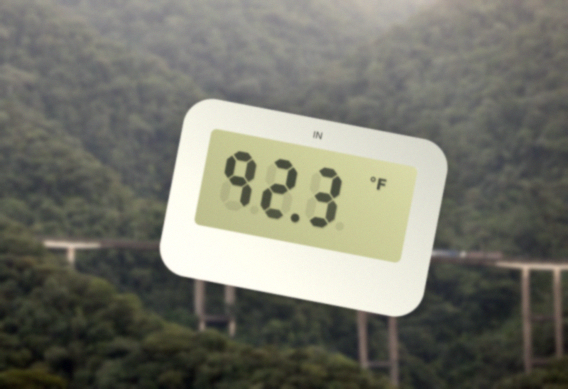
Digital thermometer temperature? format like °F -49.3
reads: °F 92.3
